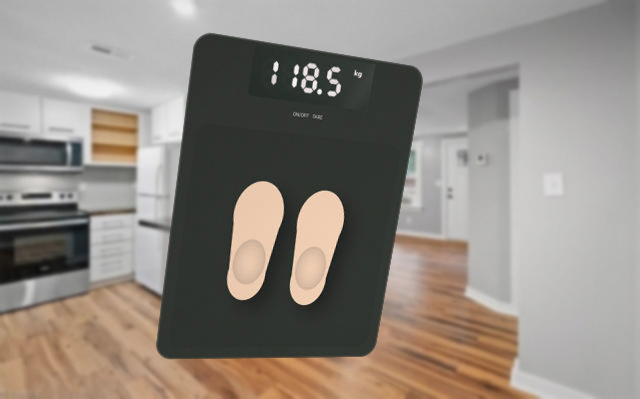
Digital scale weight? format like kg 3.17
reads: kg 118.5
